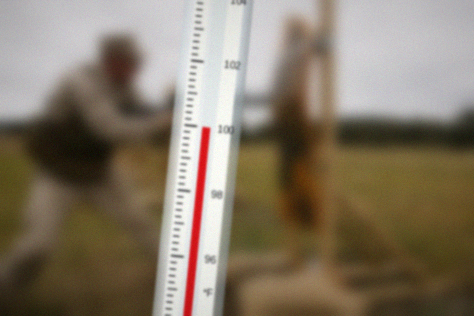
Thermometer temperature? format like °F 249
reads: °F 100
